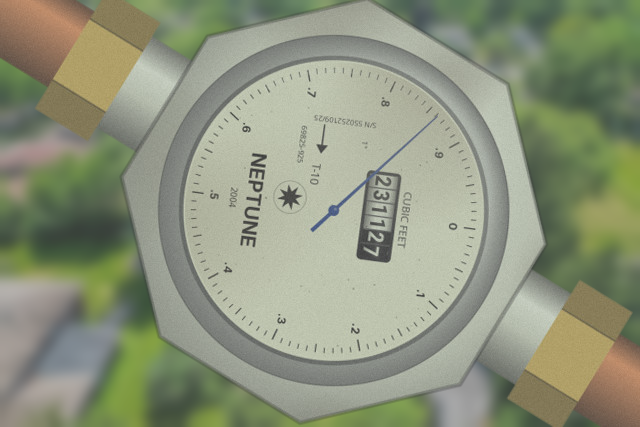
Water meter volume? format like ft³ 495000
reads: ft³ 231126.86
